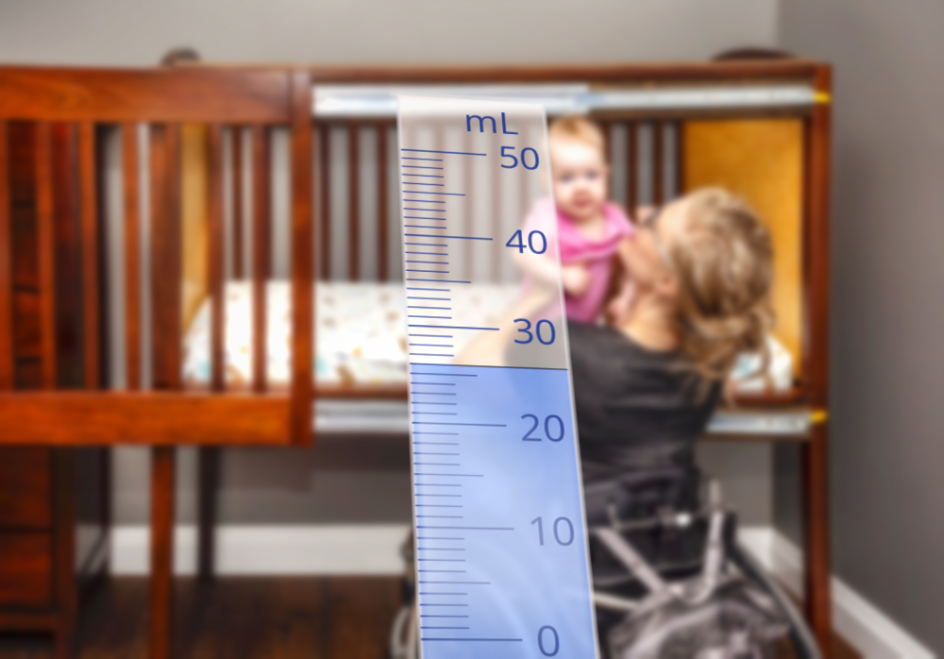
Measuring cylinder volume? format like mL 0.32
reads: mL 26
